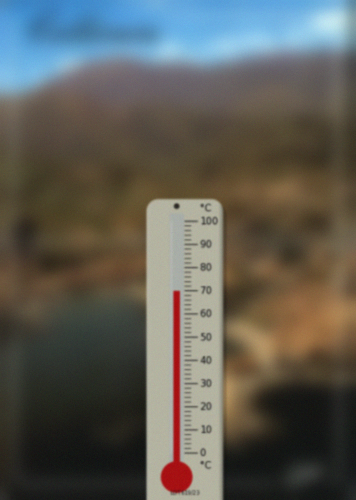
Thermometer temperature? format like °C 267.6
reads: °C 70
